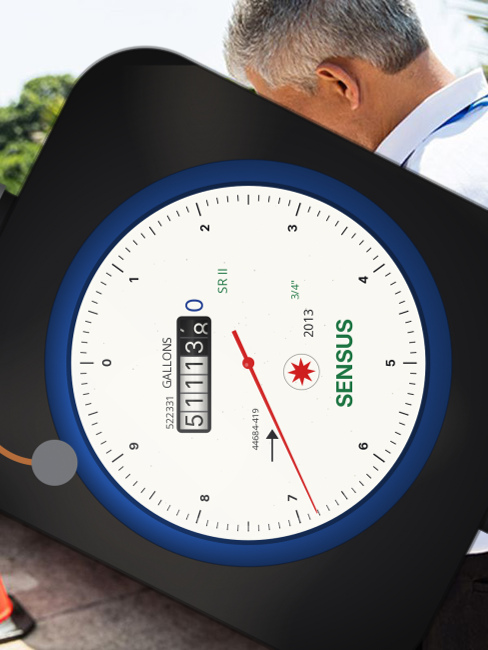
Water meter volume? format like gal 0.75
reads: gal 5111376.8
